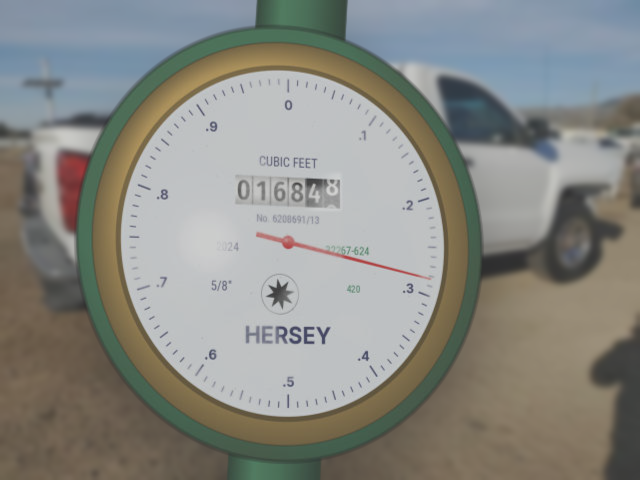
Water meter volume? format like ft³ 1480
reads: ft³ 16848.28
